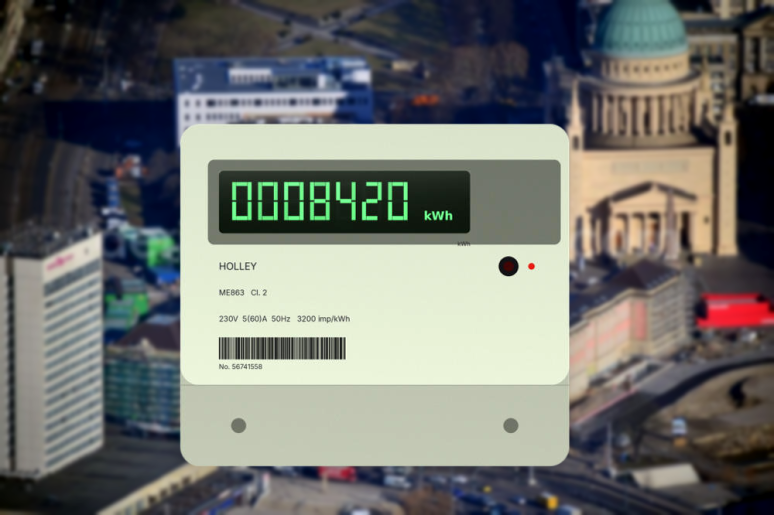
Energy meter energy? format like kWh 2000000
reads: kWh 8420
